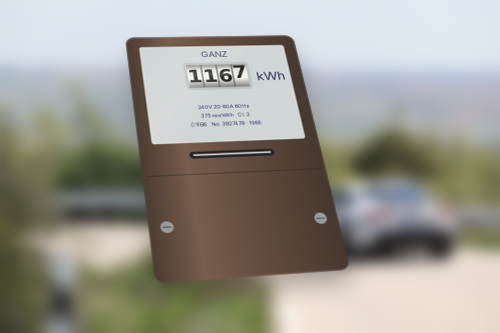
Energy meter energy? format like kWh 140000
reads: kWh 1167
